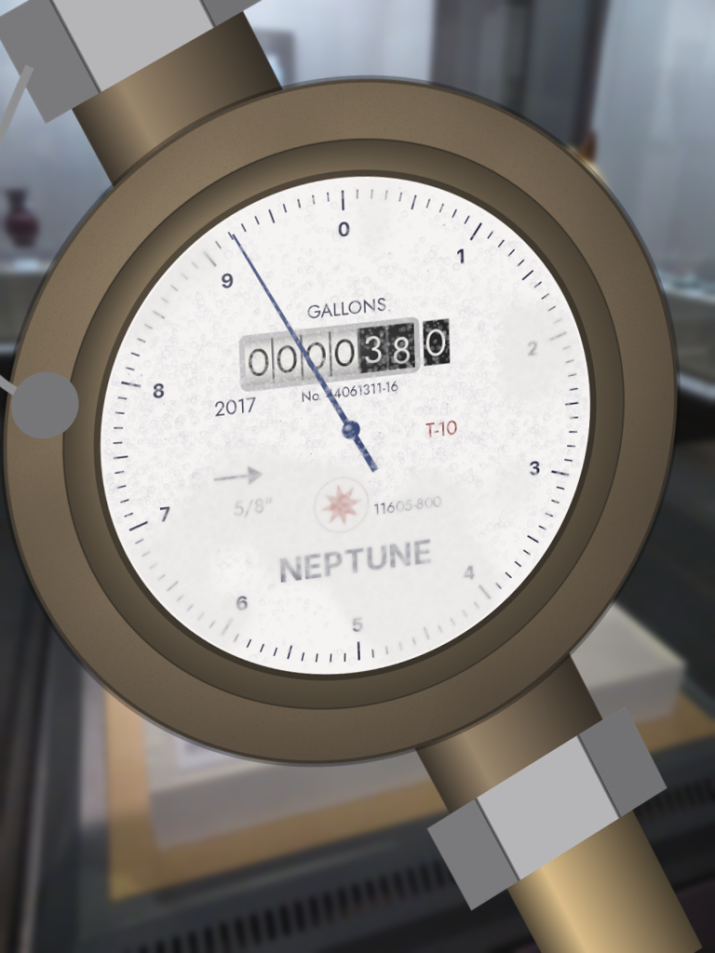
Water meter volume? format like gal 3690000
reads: gal 379.2
